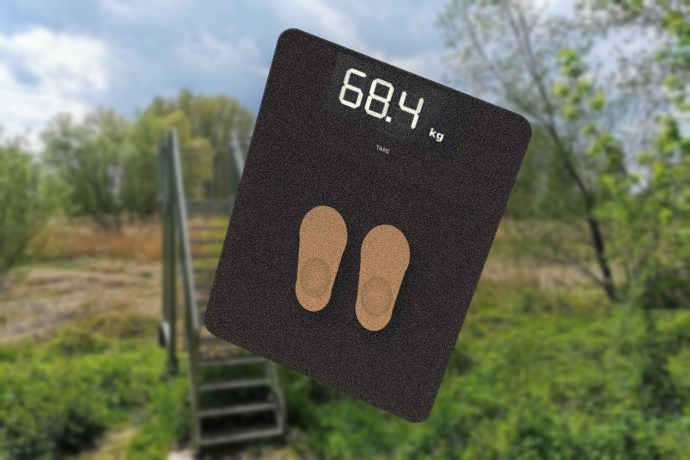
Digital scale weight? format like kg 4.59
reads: kg 68.4
